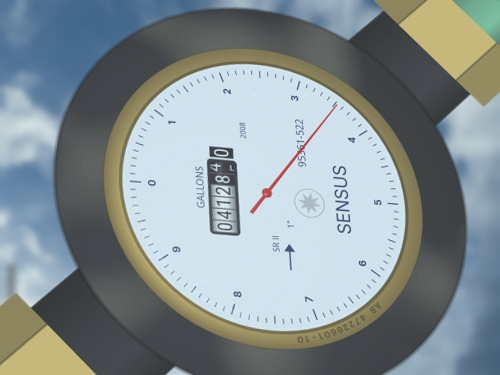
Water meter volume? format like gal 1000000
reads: gal 412843.5
